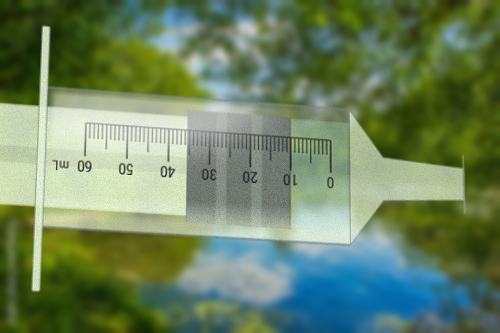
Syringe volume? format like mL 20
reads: mL 10
